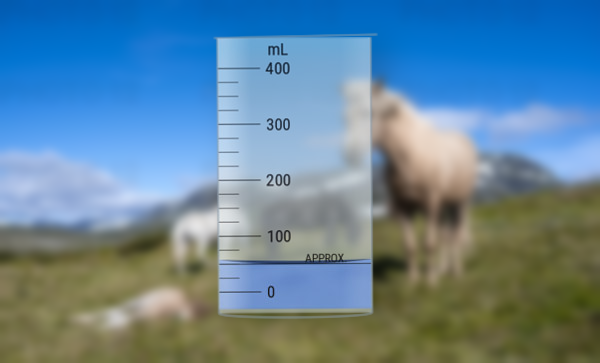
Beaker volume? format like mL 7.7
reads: mL 50
